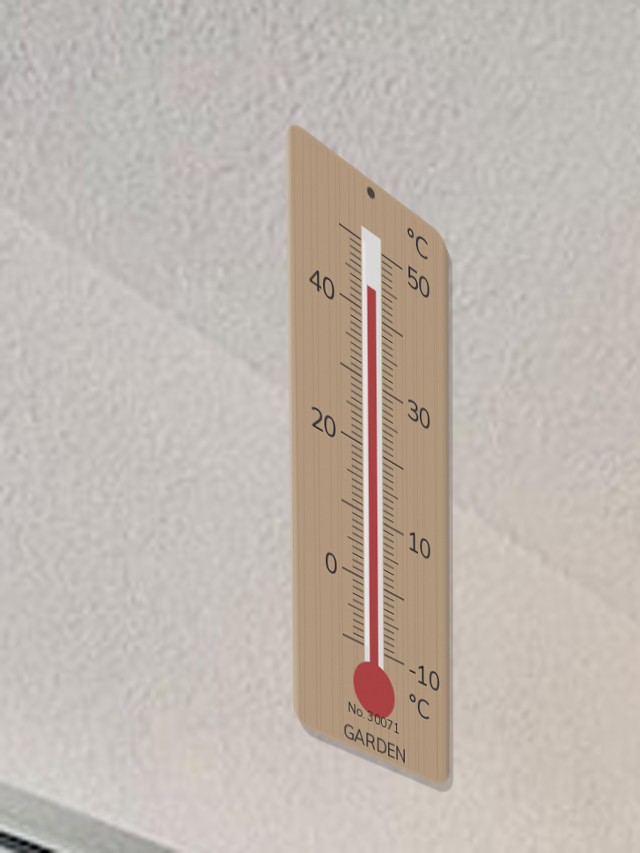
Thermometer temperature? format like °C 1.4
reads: °C 44
